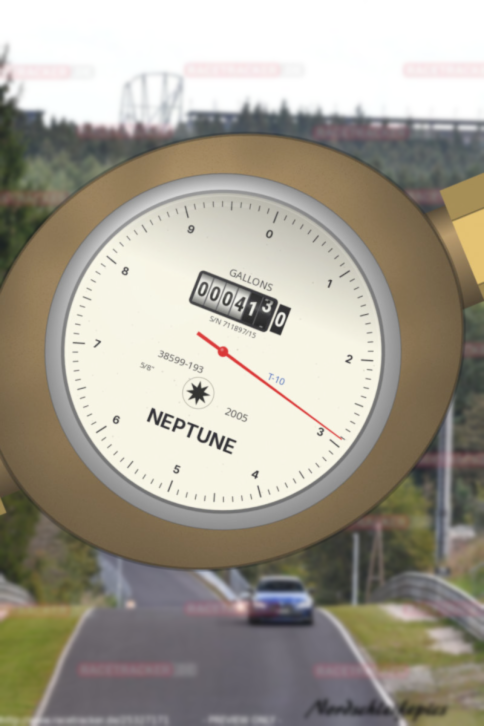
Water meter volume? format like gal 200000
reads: gal 4132.9
